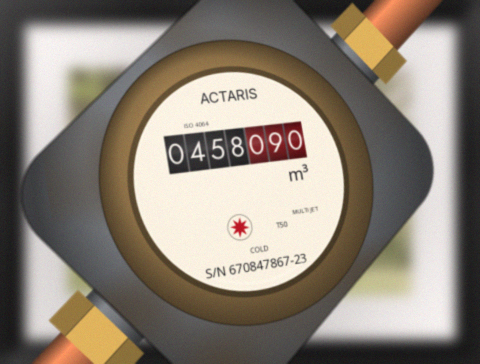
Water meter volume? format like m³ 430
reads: m³ 458.090
